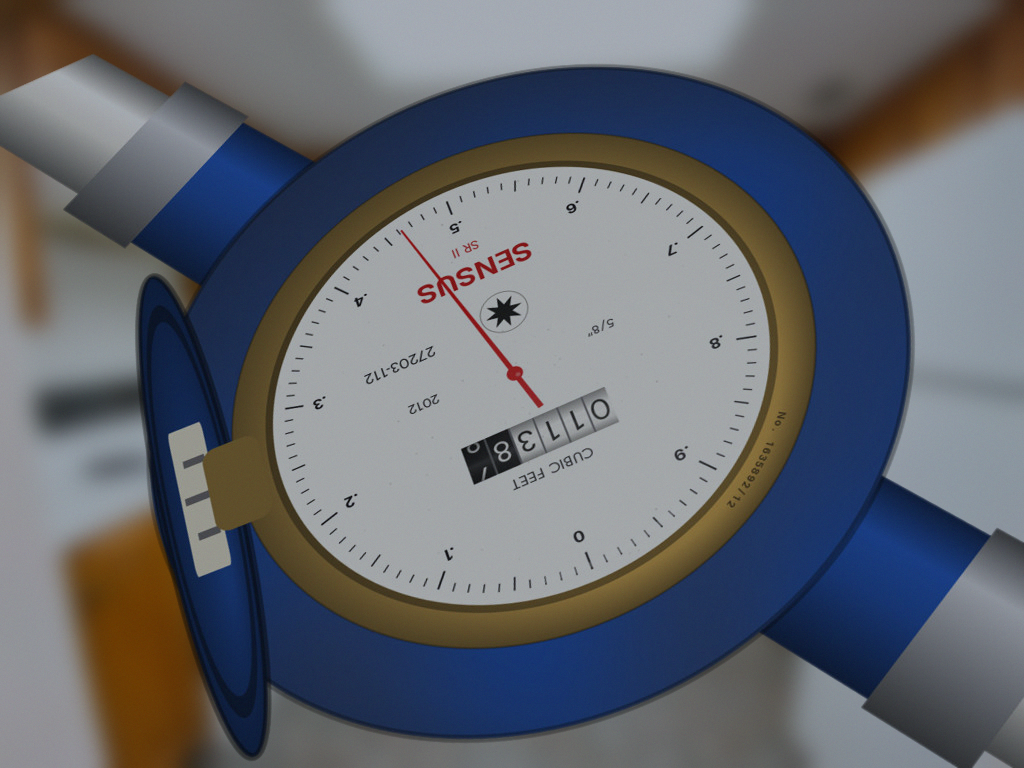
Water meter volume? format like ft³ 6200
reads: ft³ 11387.46
